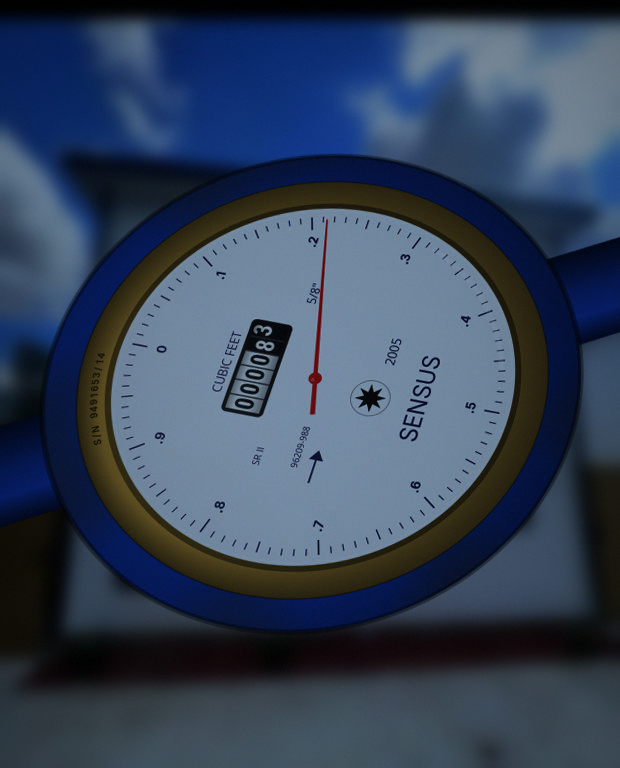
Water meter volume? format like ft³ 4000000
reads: ft³ 83.21
